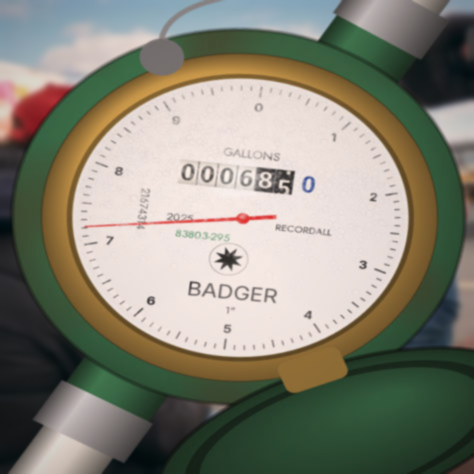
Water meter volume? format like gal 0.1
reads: gal 6847.2
